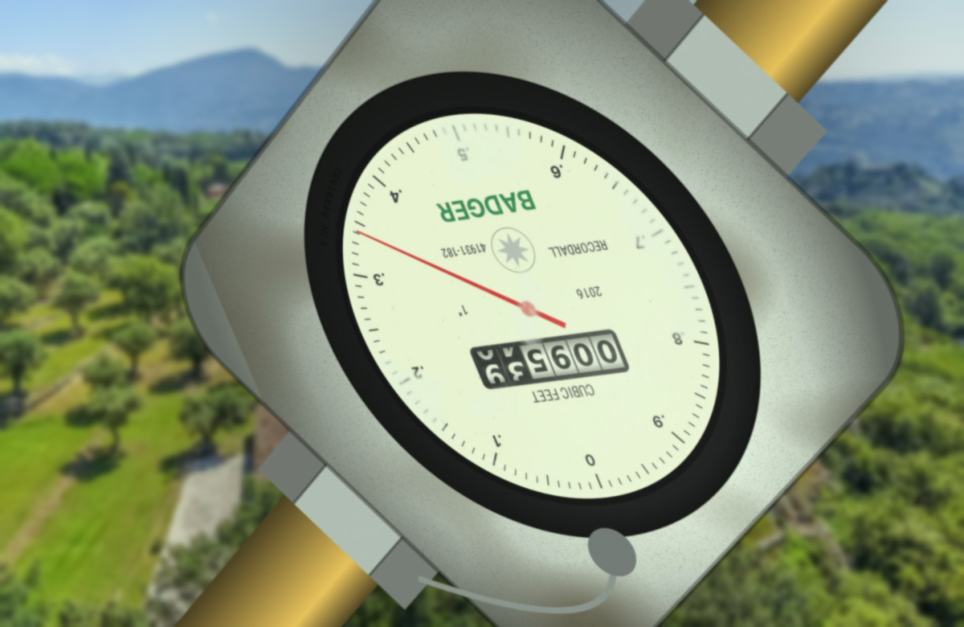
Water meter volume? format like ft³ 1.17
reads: ft³ 9539.34
